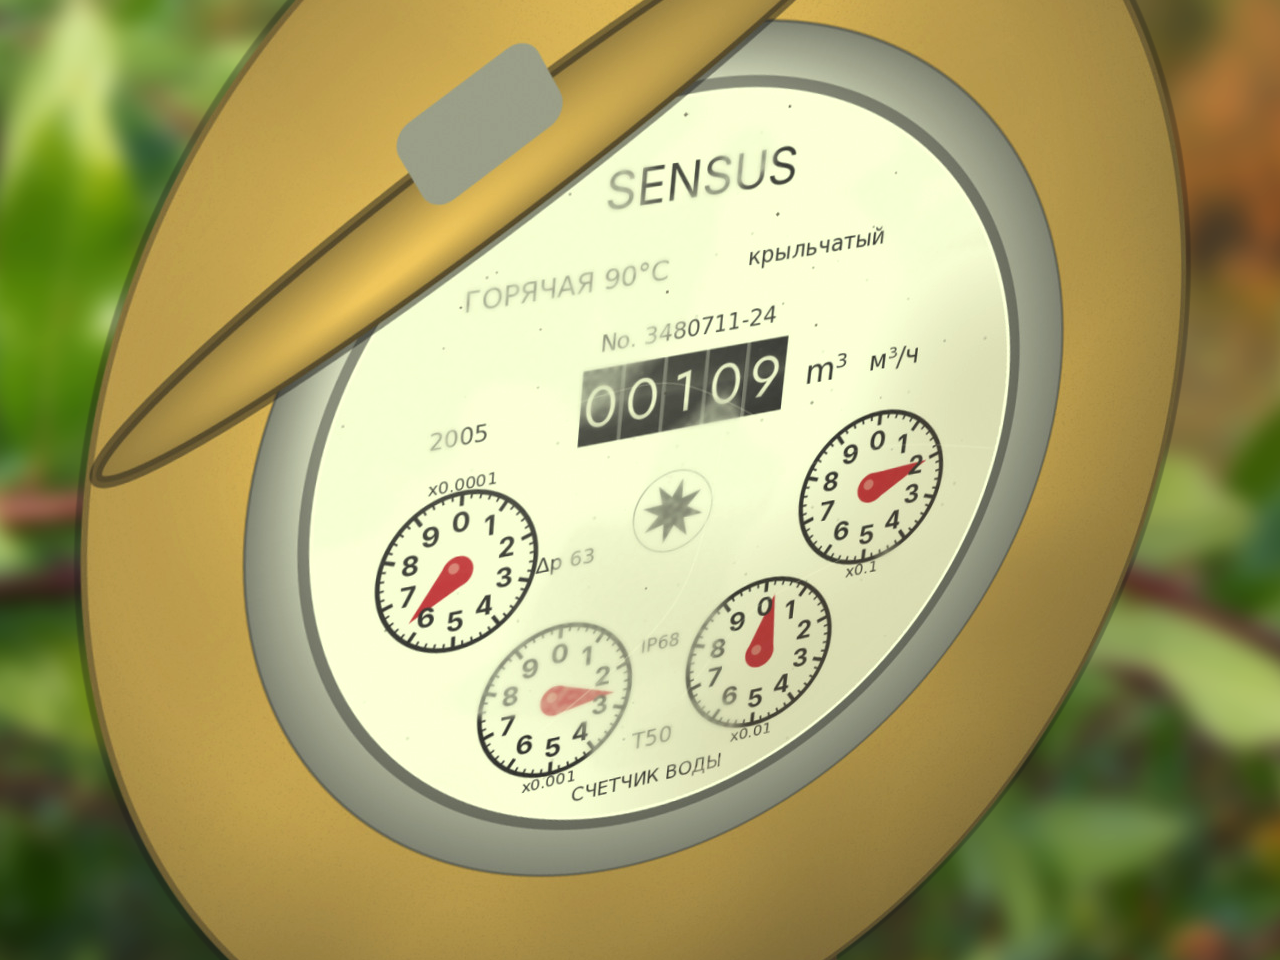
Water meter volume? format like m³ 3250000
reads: m³ 109.2026
